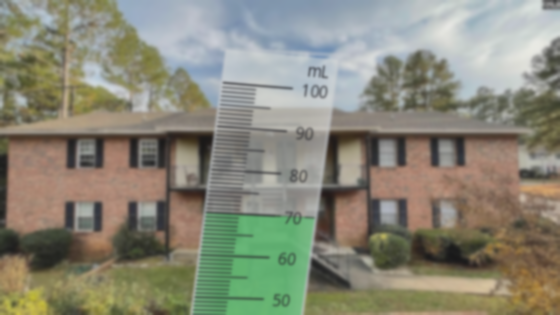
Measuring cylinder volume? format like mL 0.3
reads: mL 70
